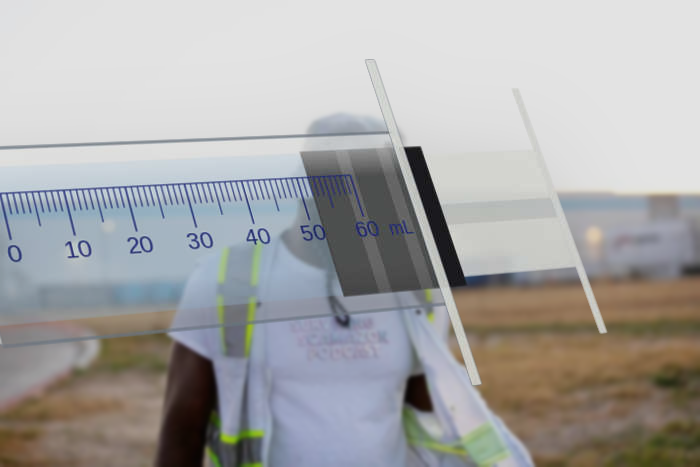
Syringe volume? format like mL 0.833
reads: mL 52
